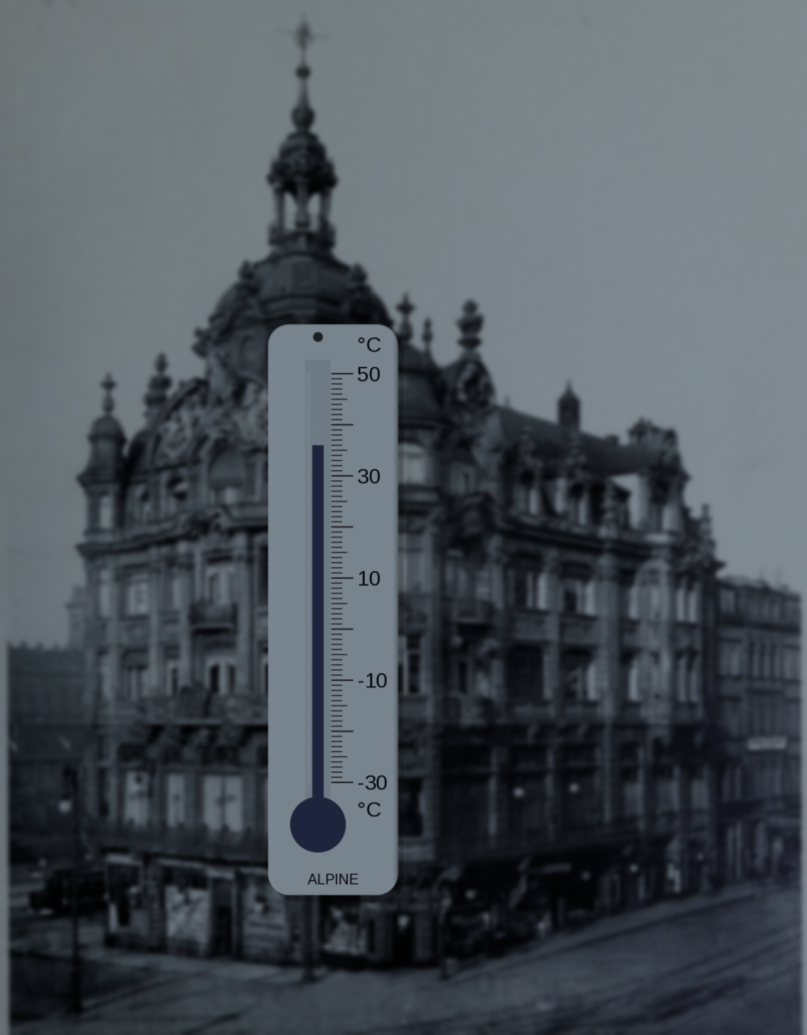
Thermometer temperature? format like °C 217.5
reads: °C 36
